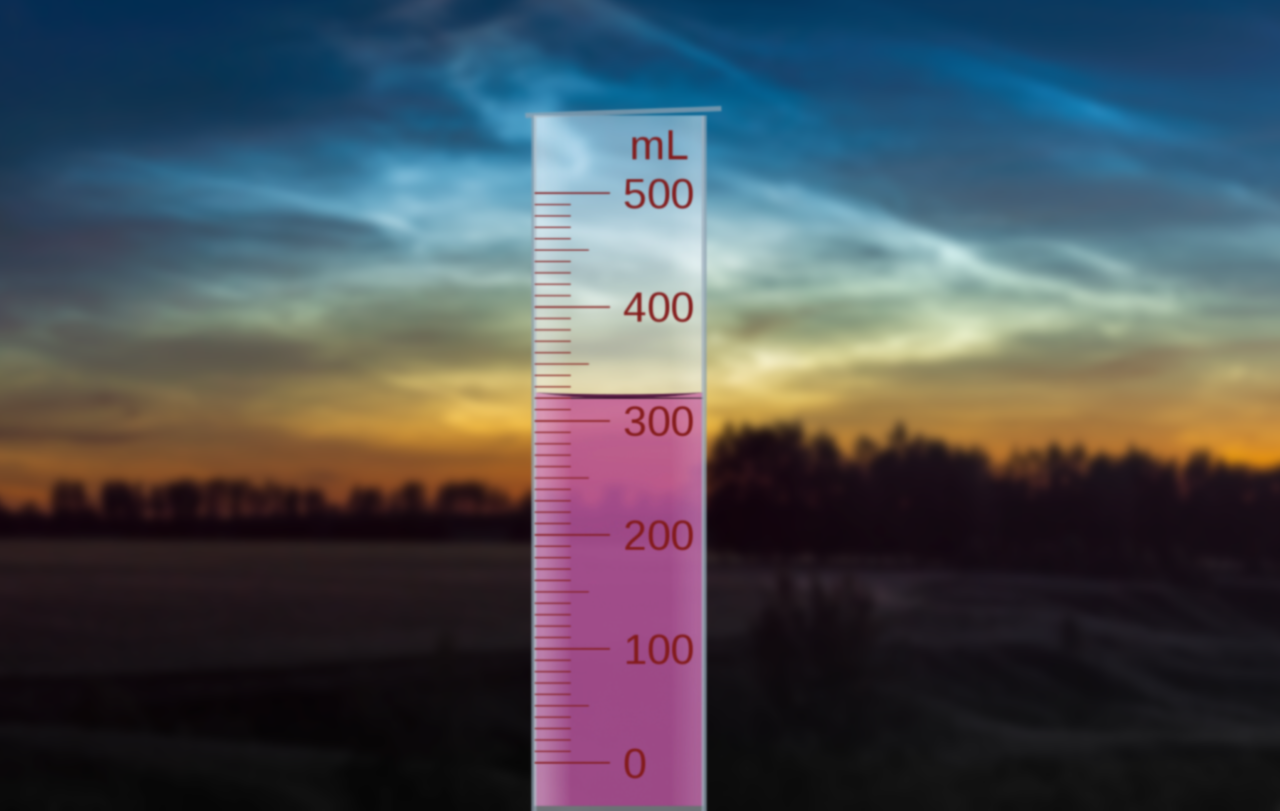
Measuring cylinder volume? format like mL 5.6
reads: mL 320
